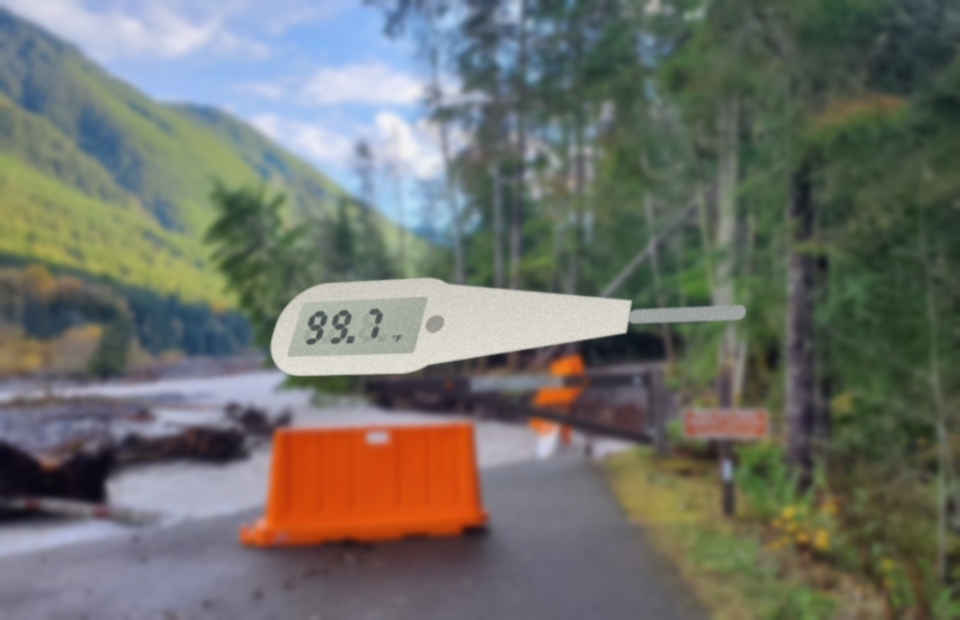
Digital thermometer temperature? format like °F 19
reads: °F 99.7
